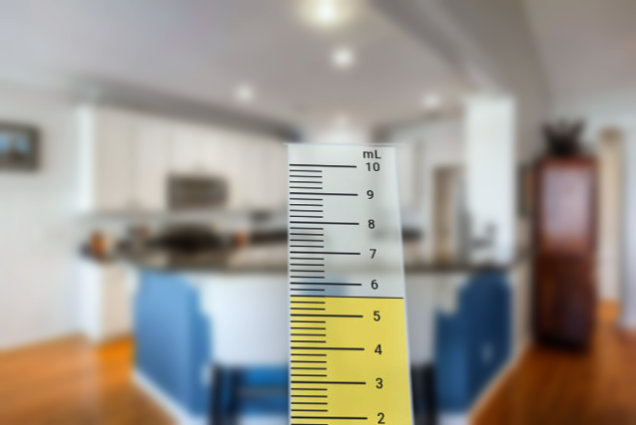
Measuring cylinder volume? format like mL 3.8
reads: mL 5.6
